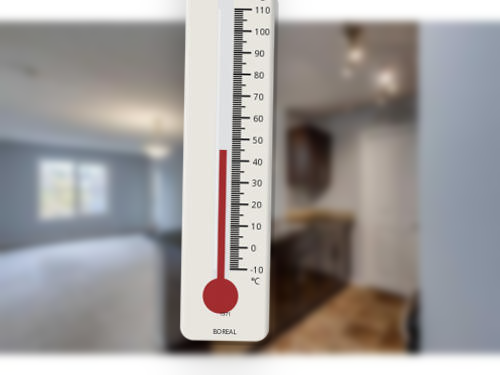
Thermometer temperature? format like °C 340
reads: °C 45
